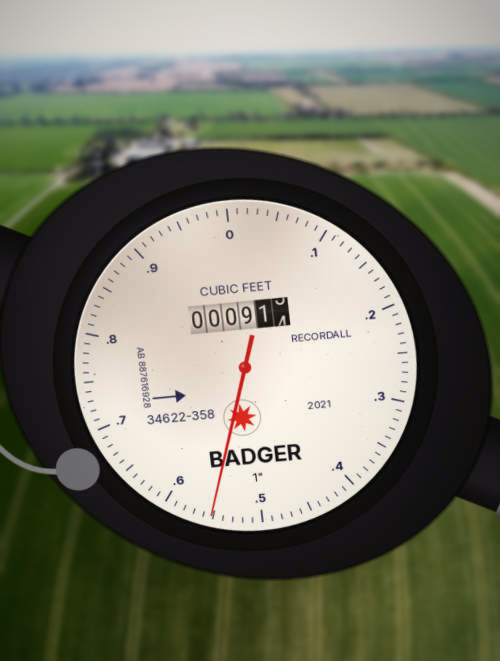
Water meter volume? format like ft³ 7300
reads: ft³ 913.55
